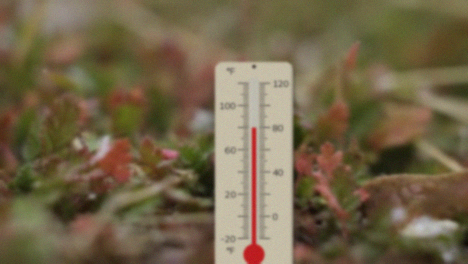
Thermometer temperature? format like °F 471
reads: °F 80
